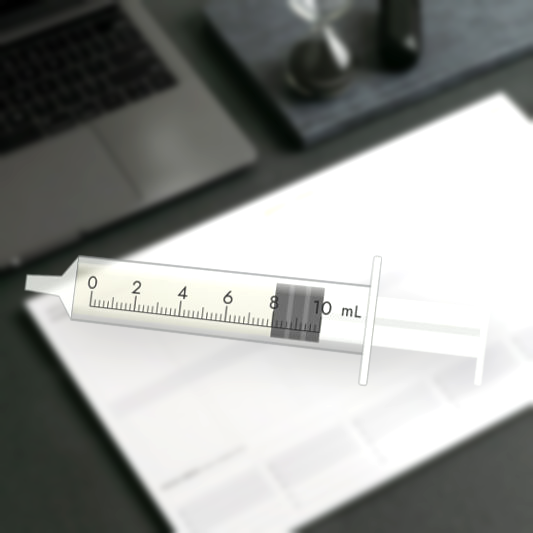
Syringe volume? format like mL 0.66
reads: mL 8
